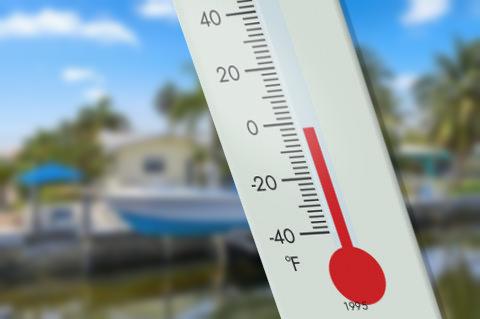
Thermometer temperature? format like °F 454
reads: °F -2
